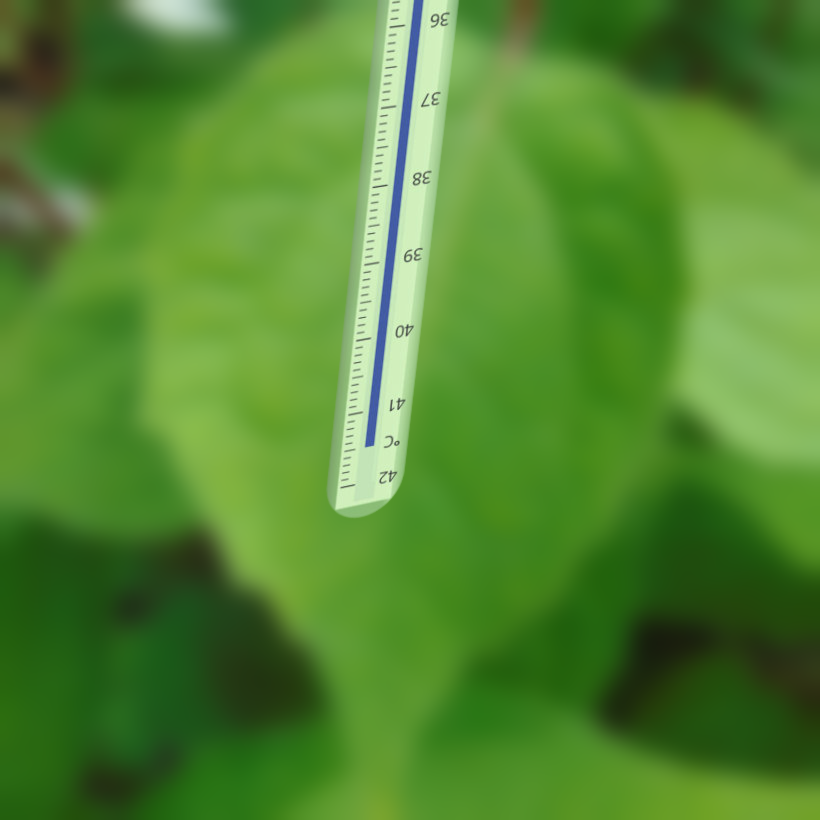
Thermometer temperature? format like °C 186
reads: °C 41.5
